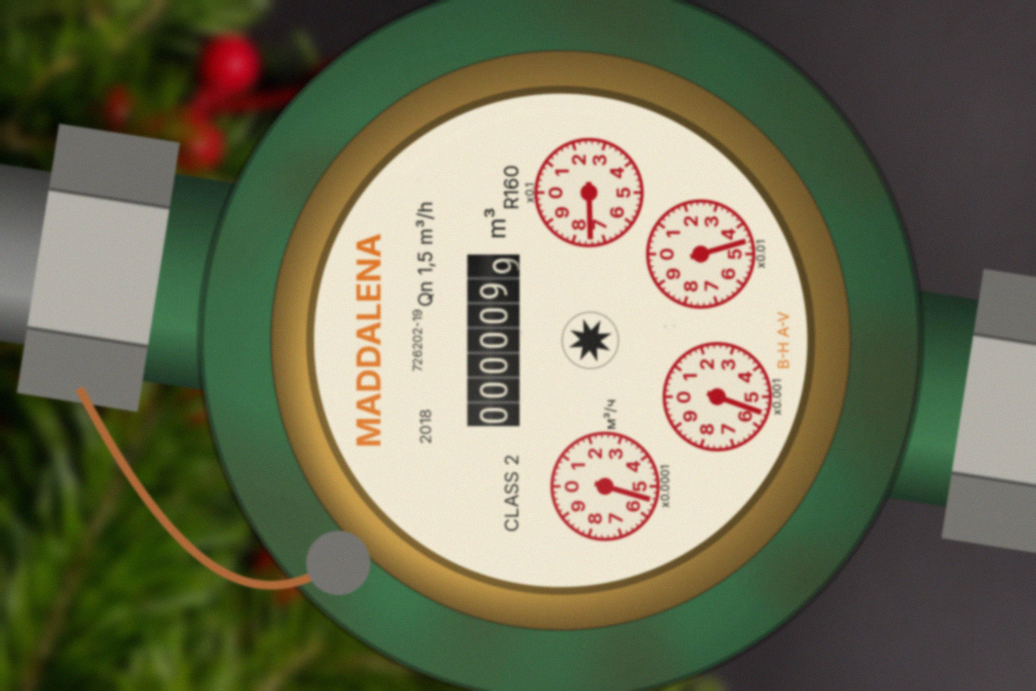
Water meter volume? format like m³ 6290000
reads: m³ 98.7455
